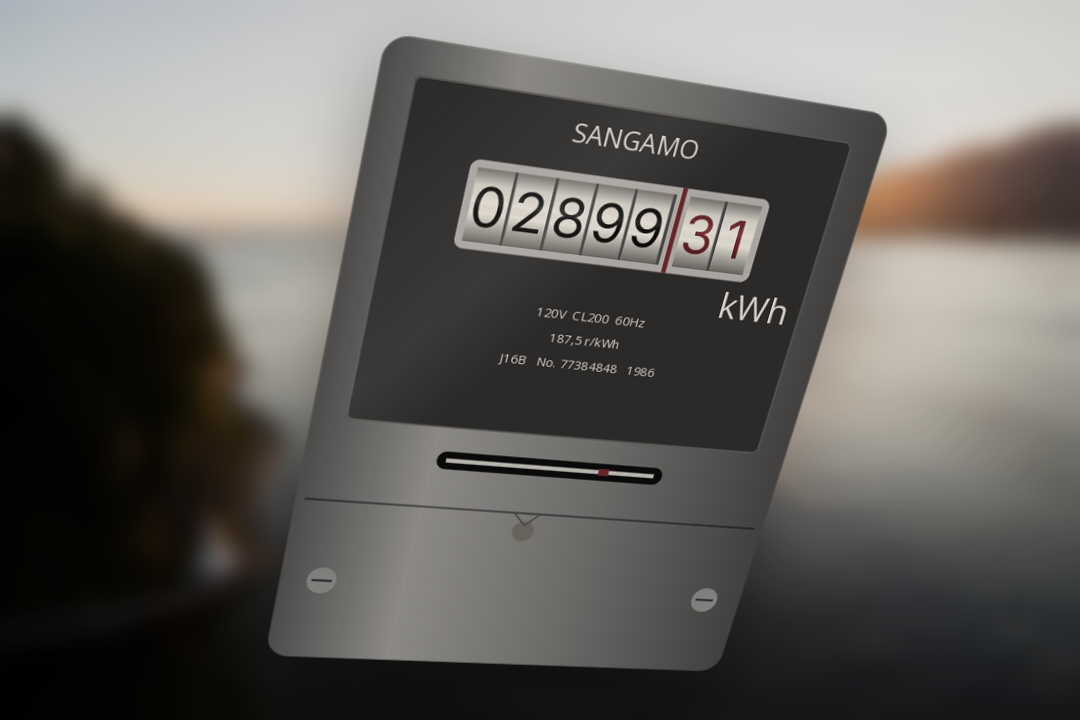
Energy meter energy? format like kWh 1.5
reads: kWh 2899.31
